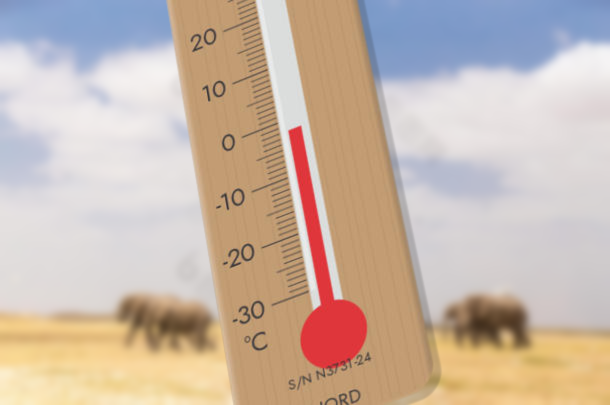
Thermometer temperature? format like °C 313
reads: °C -2
